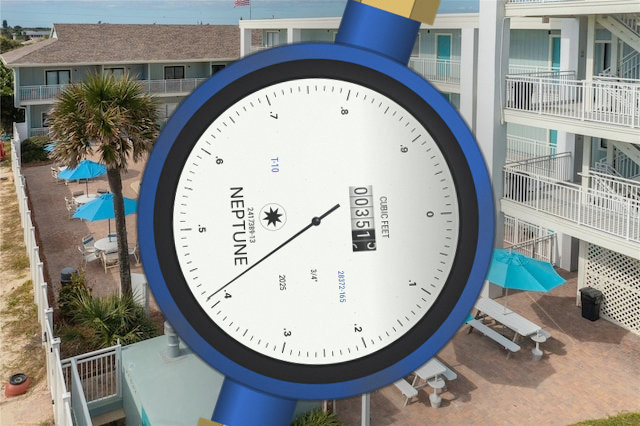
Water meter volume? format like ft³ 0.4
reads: ft³ 3515.41
